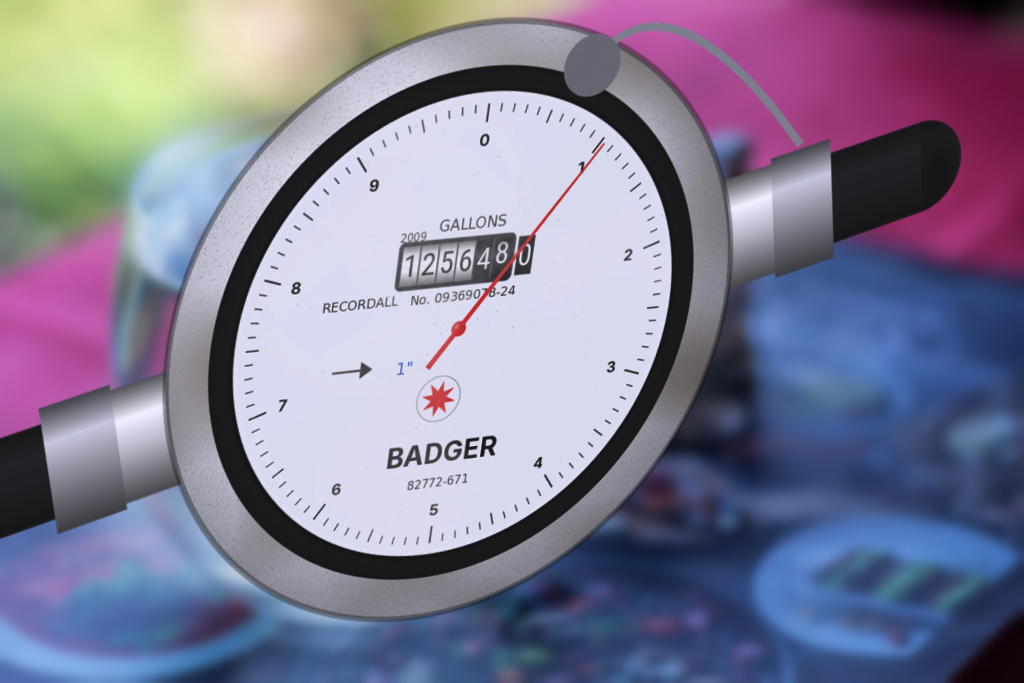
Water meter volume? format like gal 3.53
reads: gal 1256481.0
